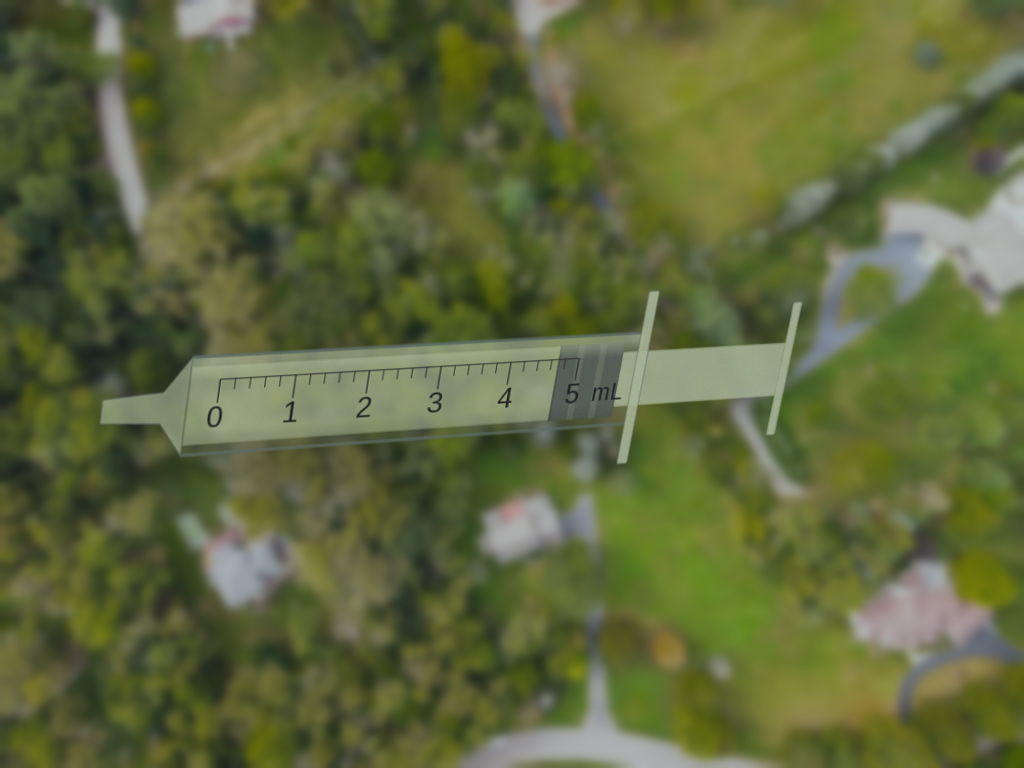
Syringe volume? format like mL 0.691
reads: mL 4.7
